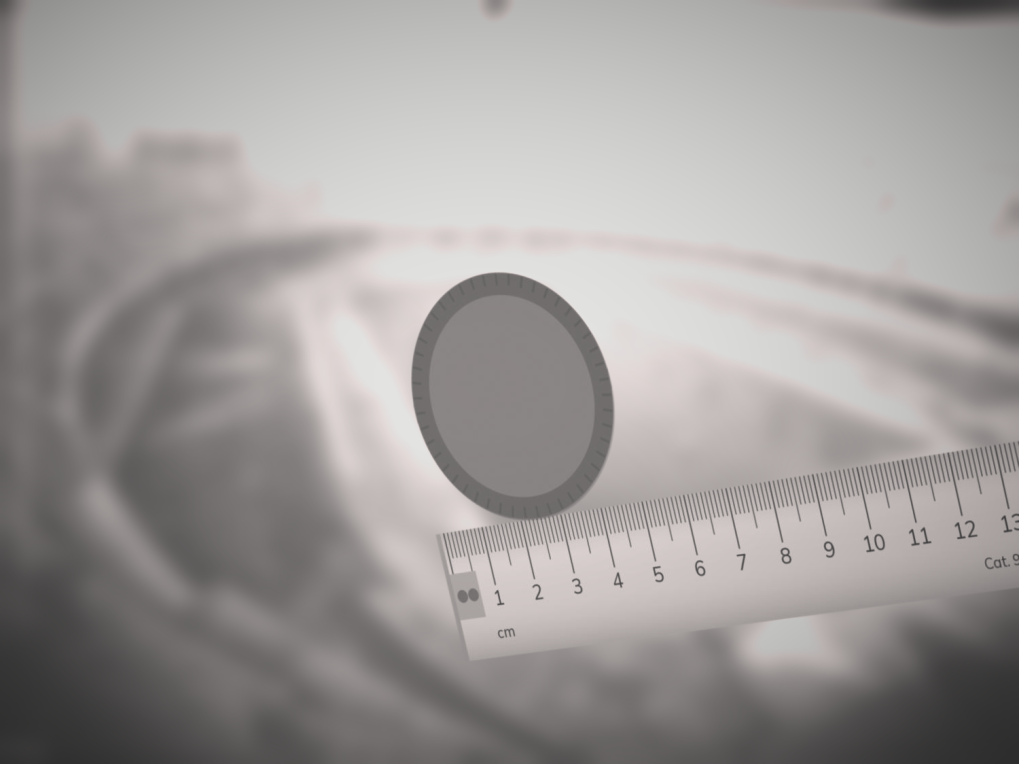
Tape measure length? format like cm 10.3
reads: cm 4.9
